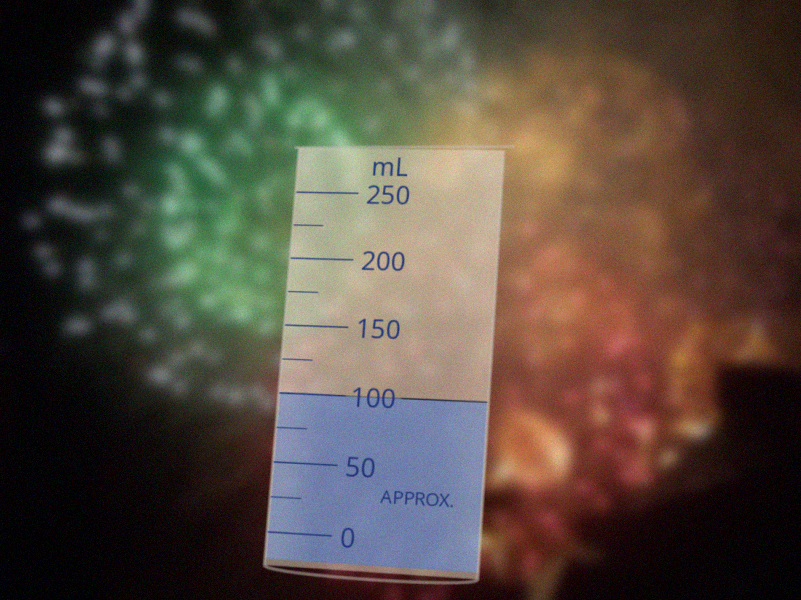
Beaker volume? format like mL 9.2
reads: mL 100
